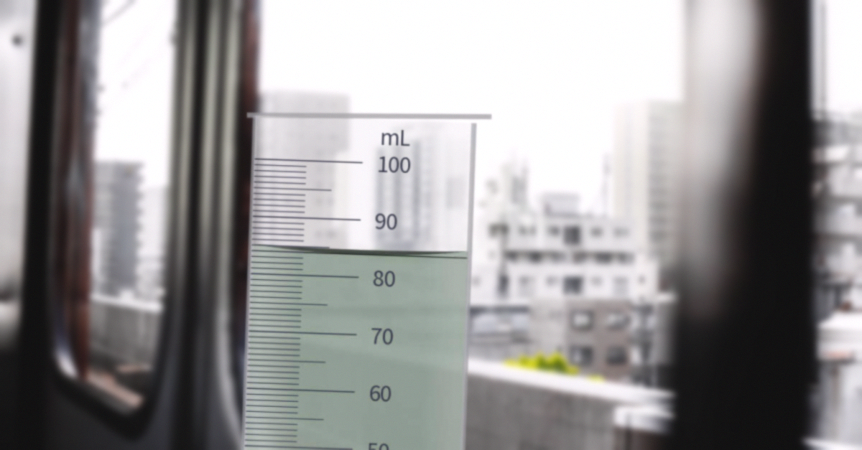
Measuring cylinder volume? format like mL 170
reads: mL 84
